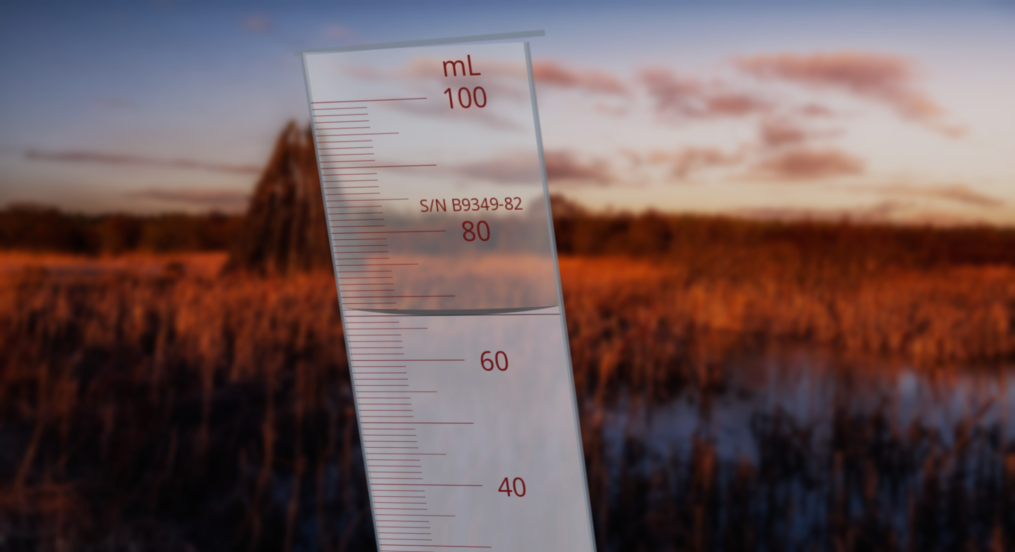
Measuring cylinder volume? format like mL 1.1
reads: mL 67
